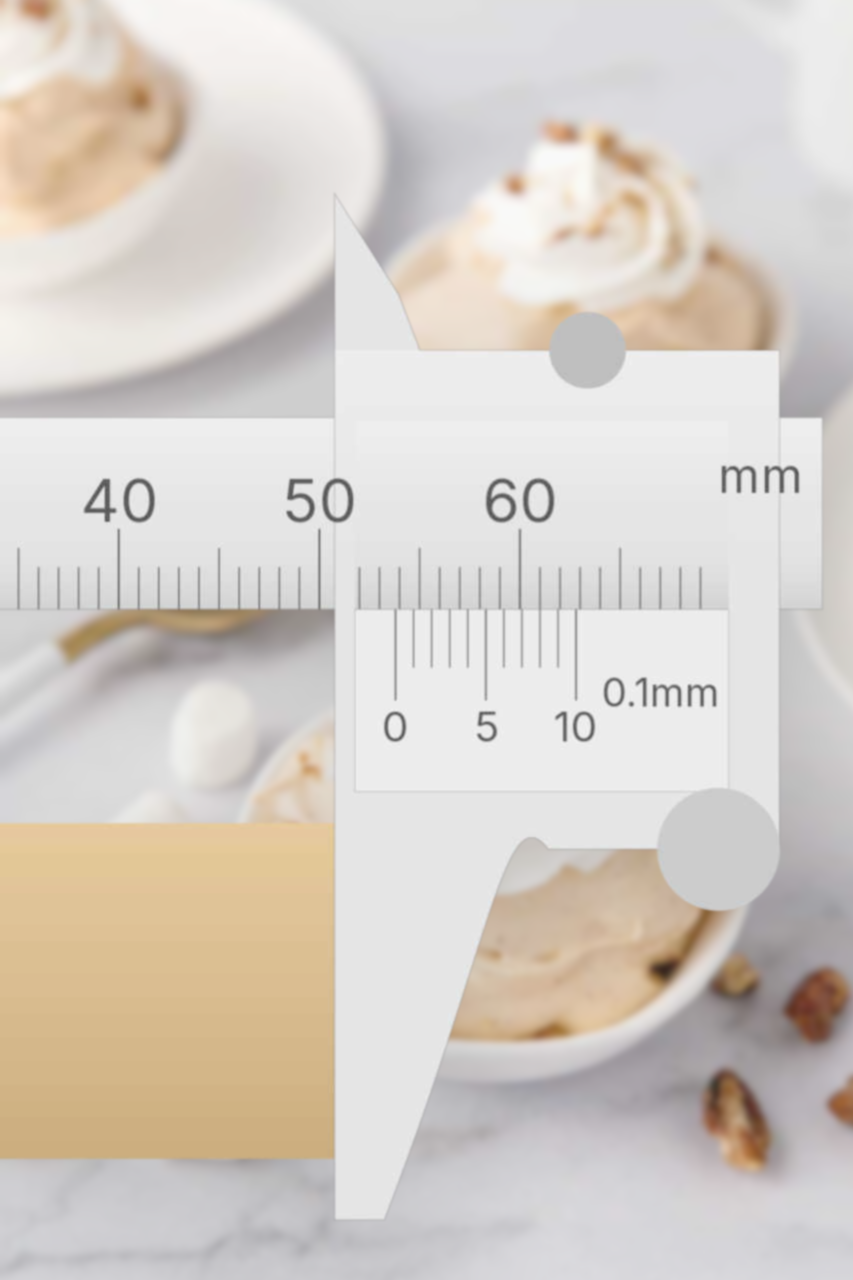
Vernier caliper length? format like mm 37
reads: mm 53.8
